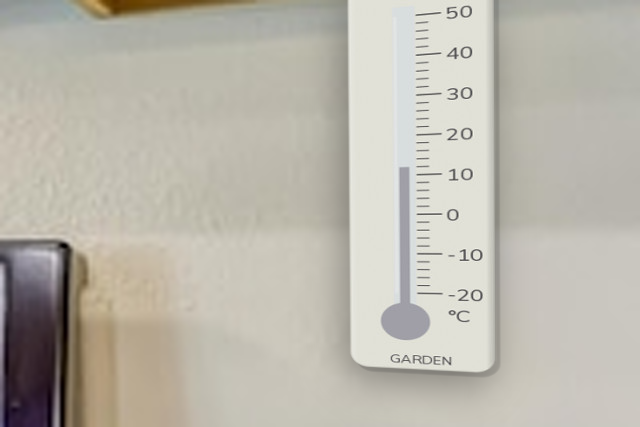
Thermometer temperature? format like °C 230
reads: °C 12
